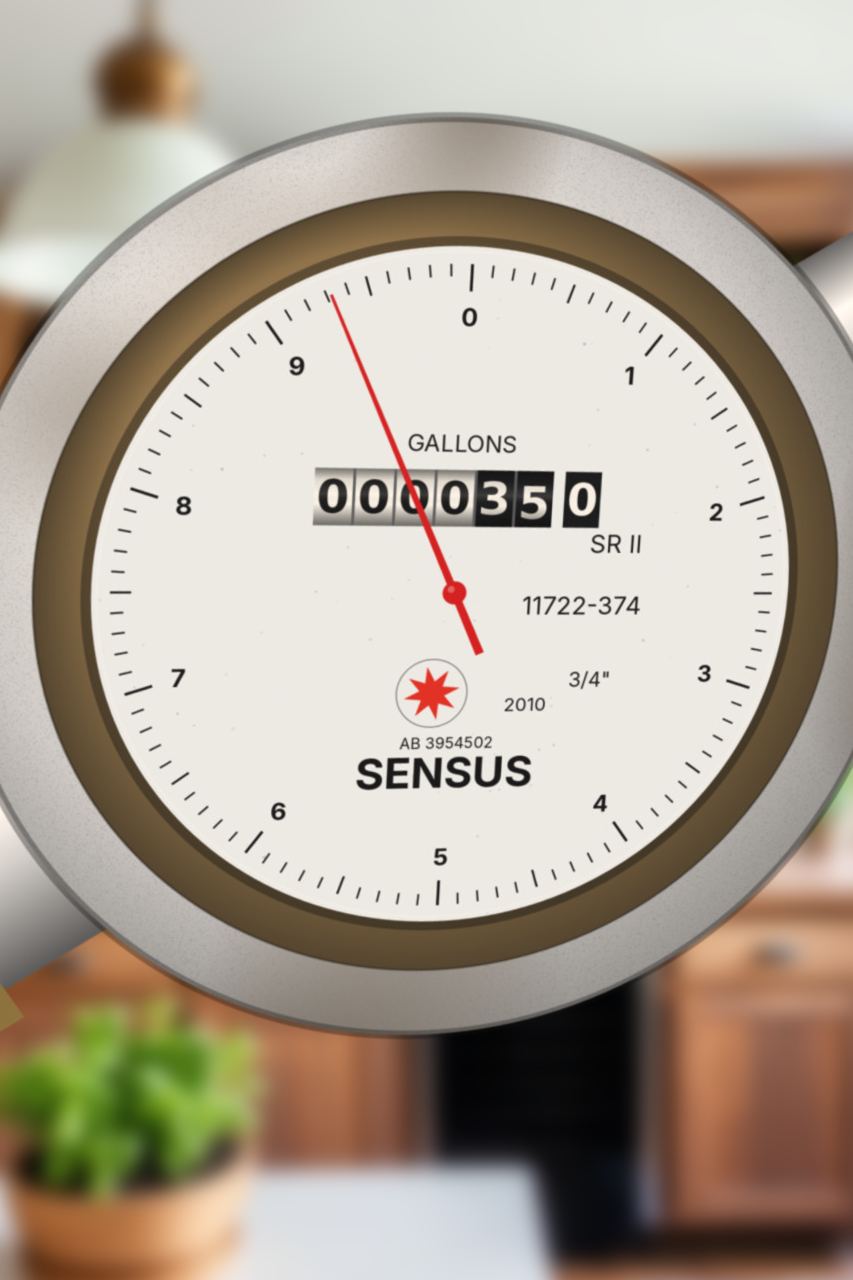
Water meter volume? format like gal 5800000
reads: gal 349.3
